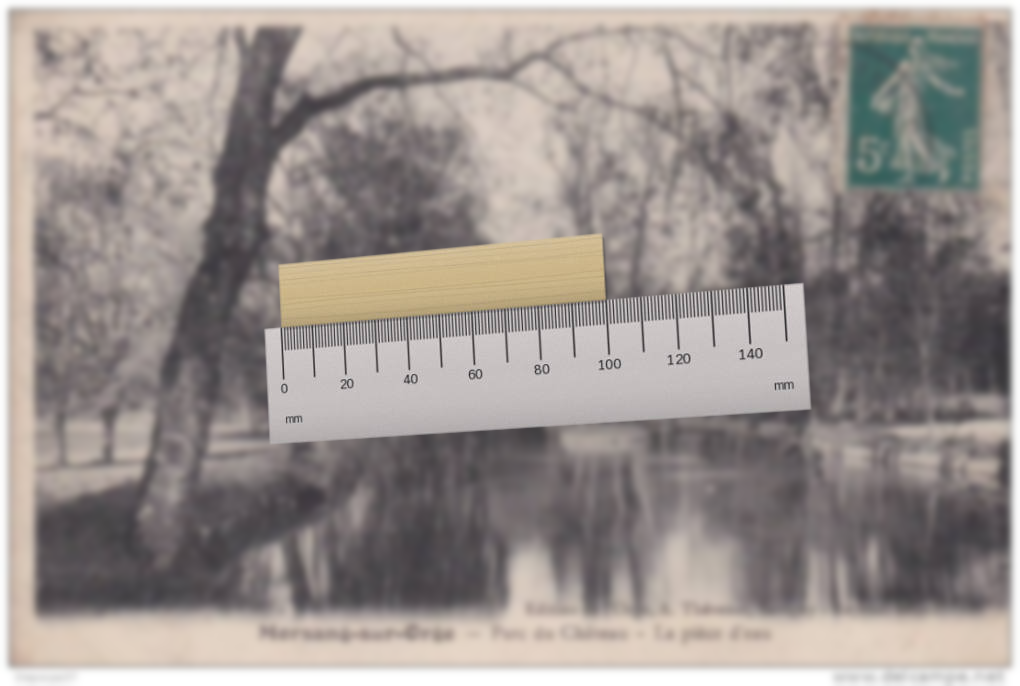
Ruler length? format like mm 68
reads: mm 100
